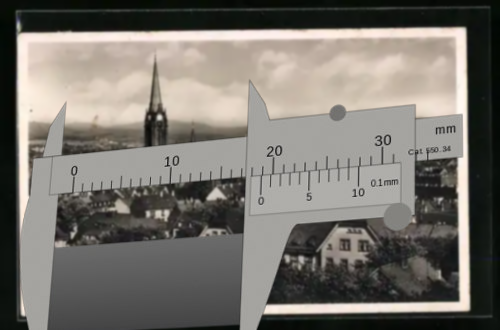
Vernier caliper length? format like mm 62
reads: mm 18.9
